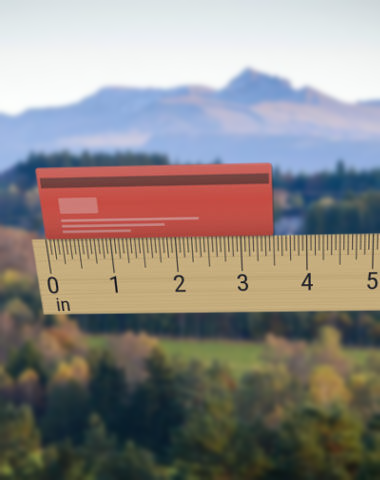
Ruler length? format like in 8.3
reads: in 3.5
